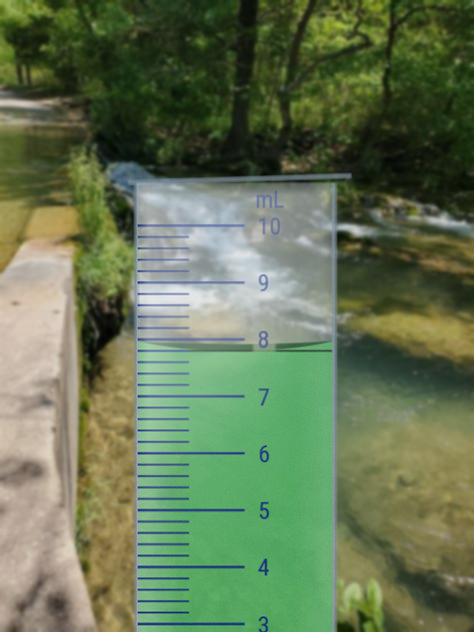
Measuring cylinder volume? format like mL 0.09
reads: mL 7.8
